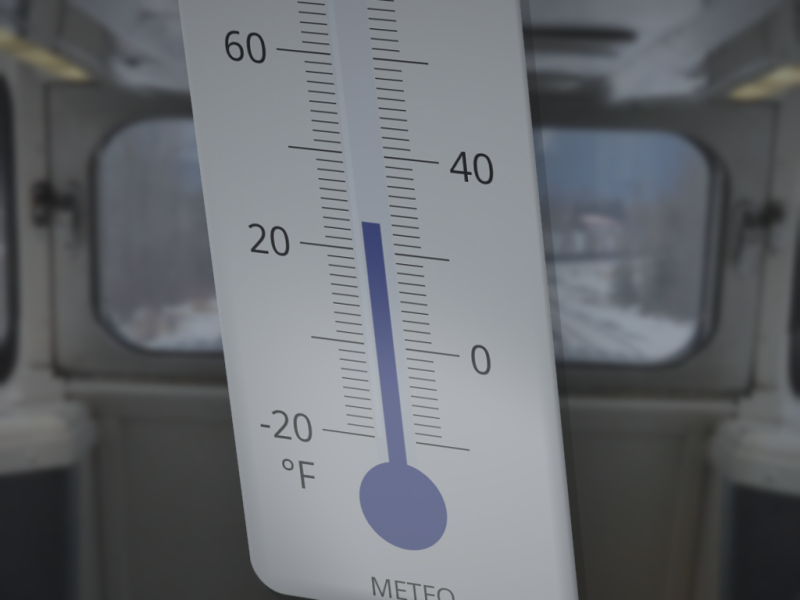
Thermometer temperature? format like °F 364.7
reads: °F 26
